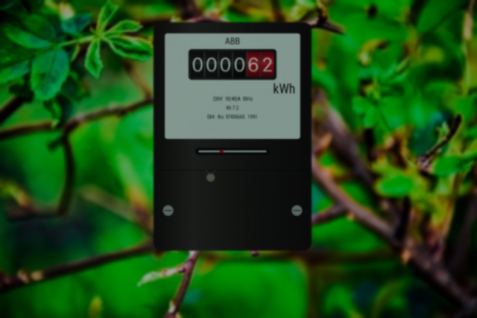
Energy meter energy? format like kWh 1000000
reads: kWh 0.62
